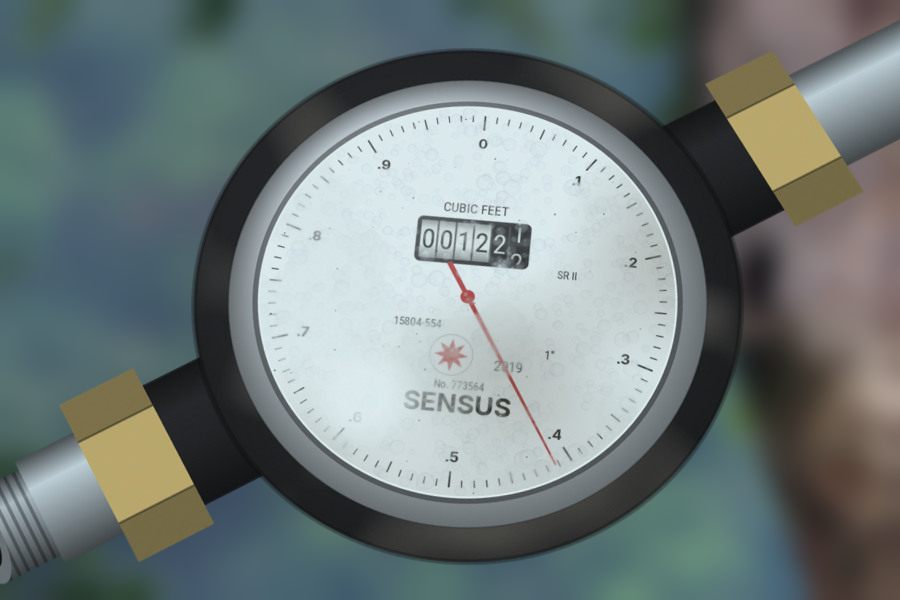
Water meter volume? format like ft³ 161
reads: ft³ 1221.41
